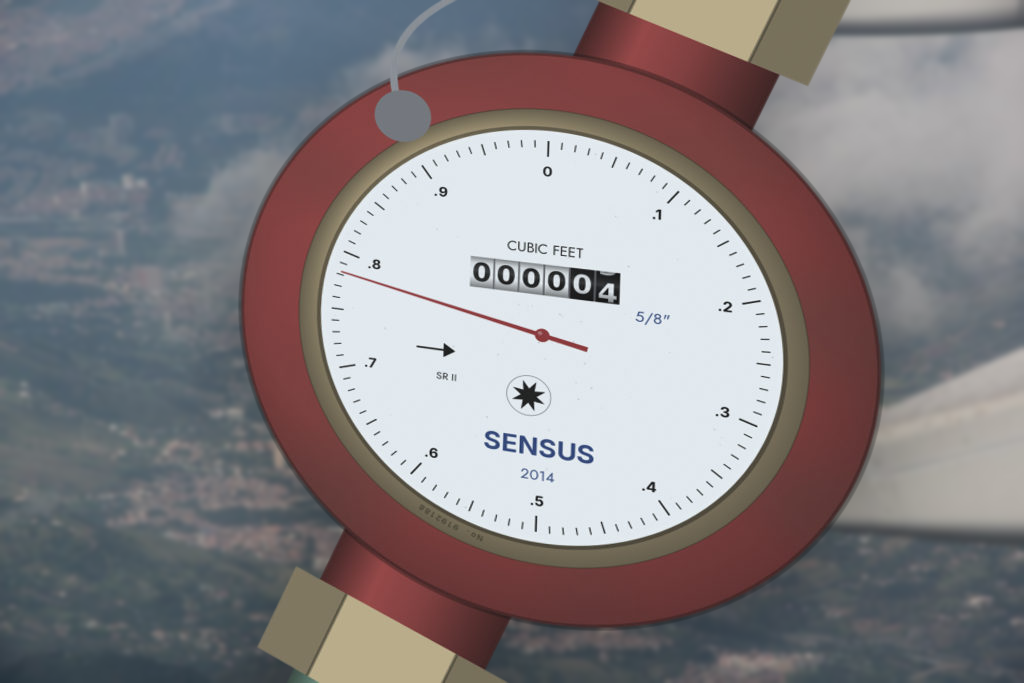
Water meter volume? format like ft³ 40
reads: ft³ 3.78
